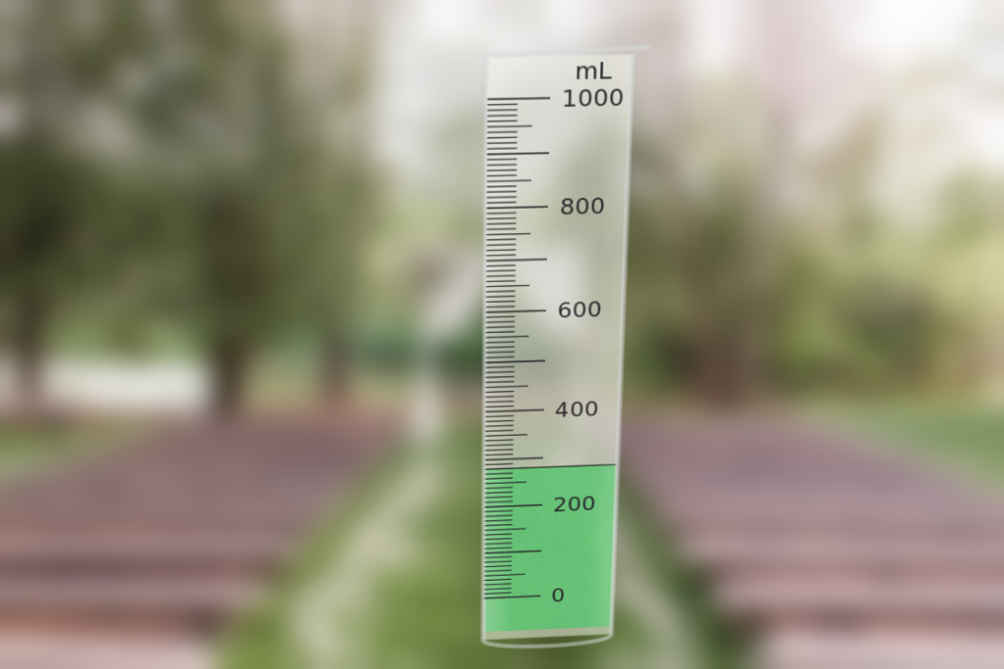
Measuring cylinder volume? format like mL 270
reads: mL 280
